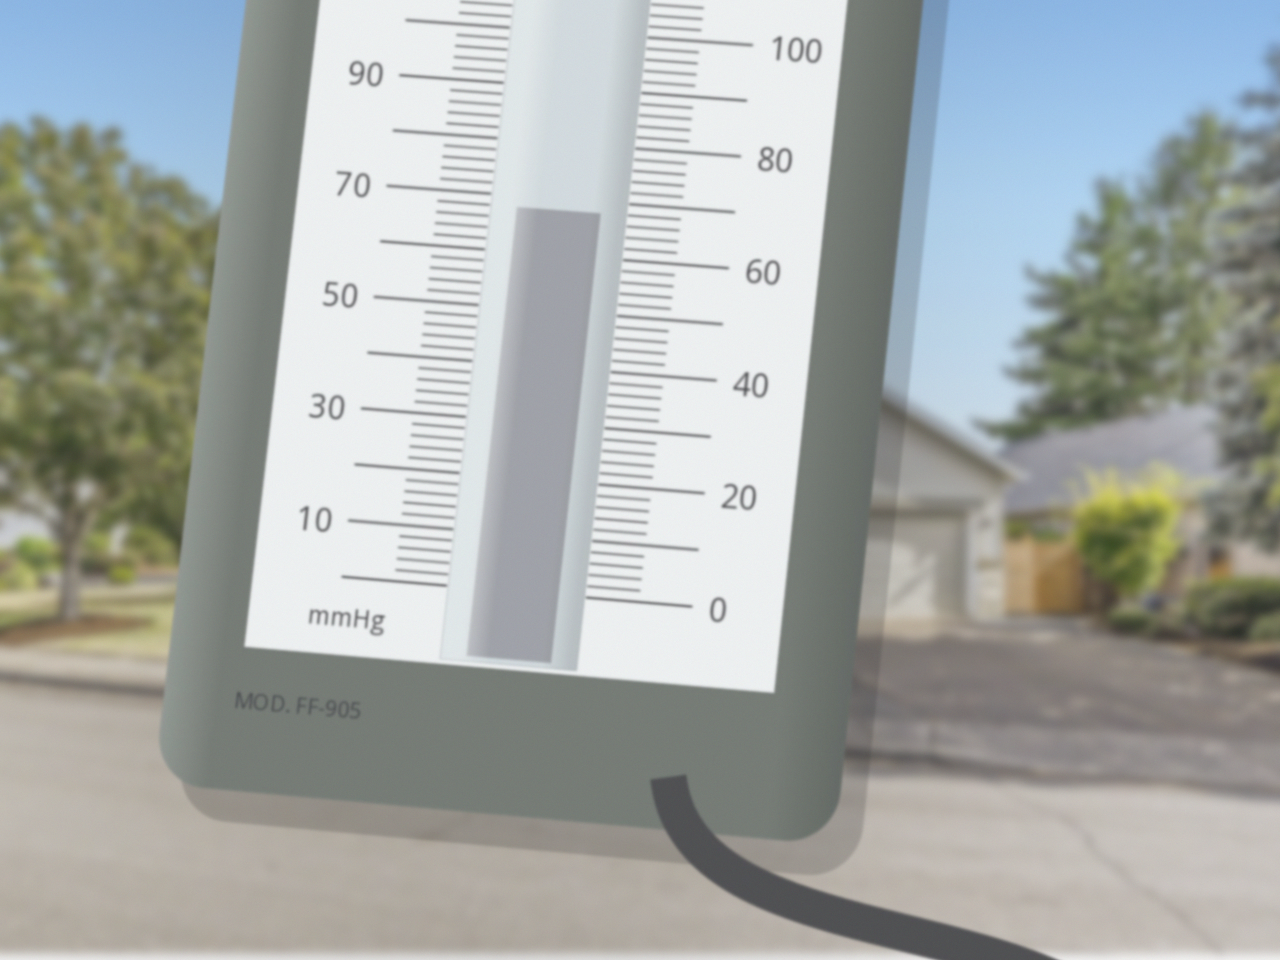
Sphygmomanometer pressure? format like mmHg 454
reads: mmHg 68
